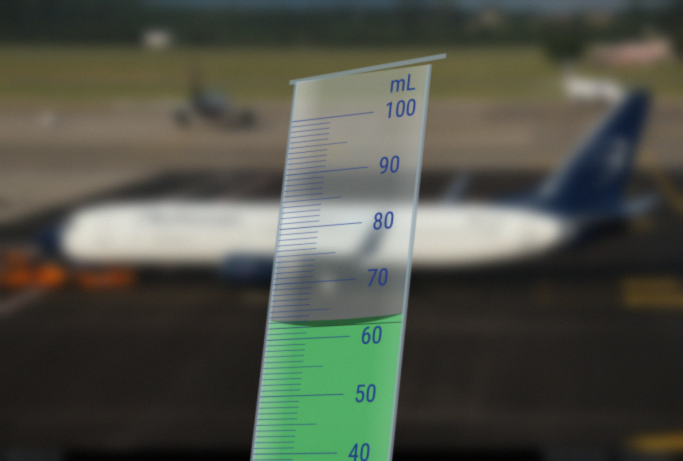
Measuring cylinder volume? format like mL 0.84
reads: mL 62
